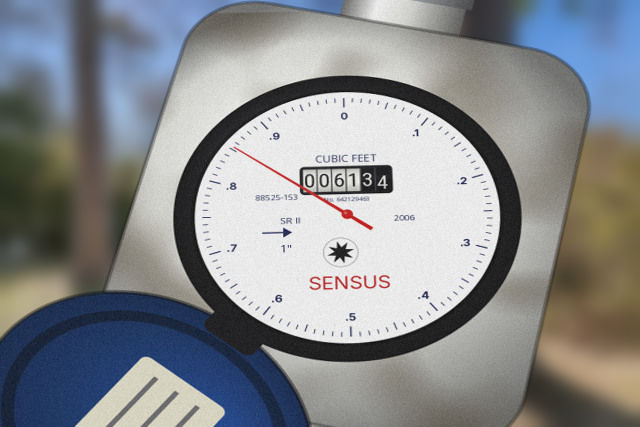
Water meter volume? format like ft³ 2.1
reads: ft³ 6133.85
